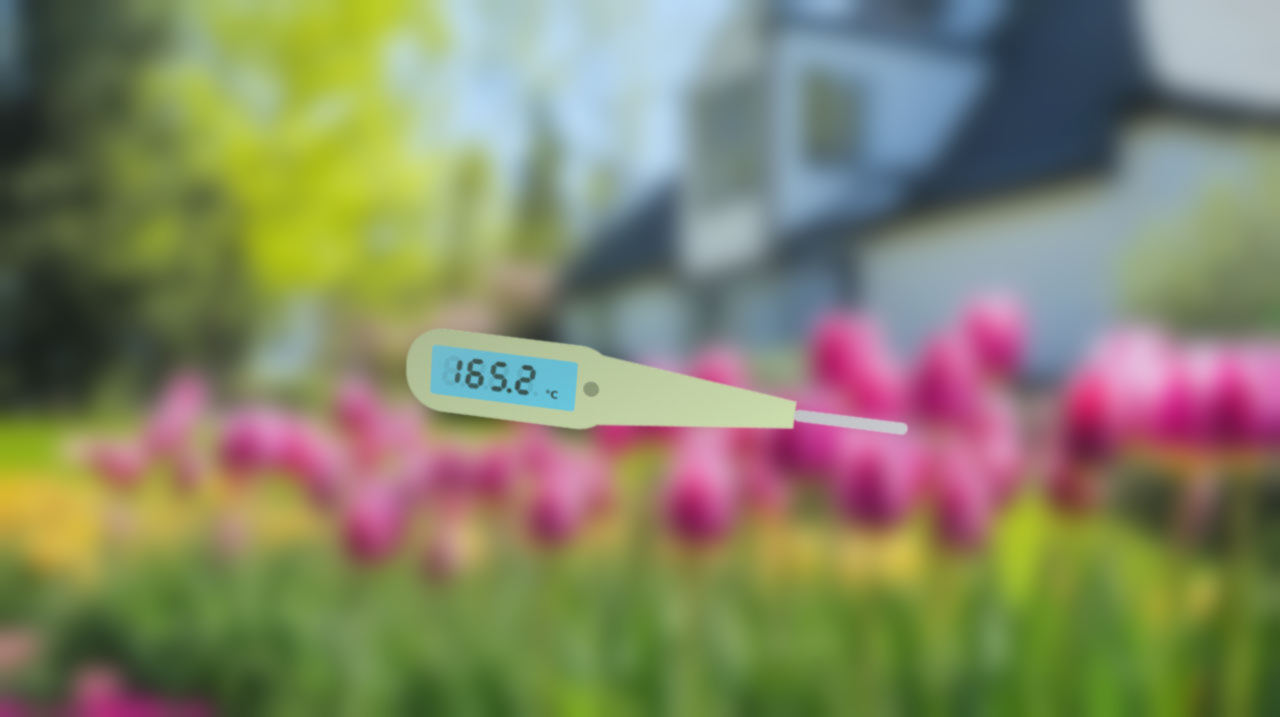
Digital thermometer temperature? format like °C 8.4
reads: °C 165.2
